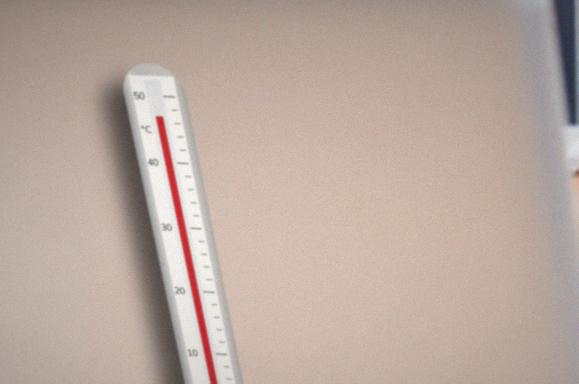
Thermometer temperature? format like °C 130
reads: °C 47
